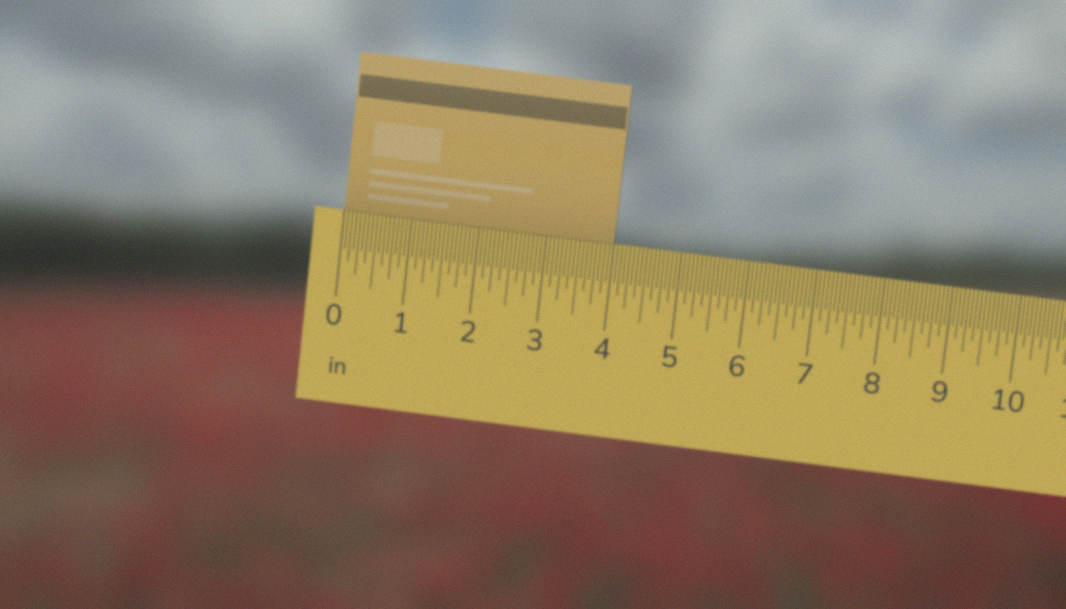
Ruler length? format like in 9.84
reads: in 4
